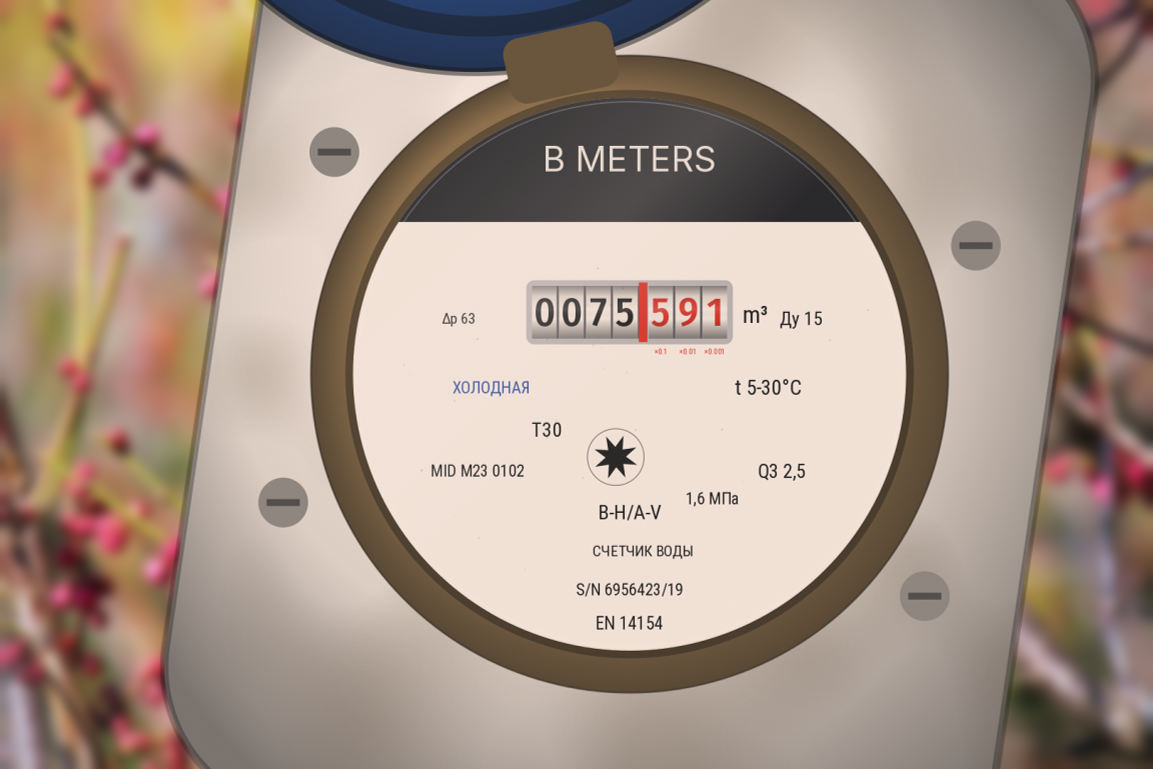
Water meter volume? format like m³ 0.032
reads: m³ 75.591
